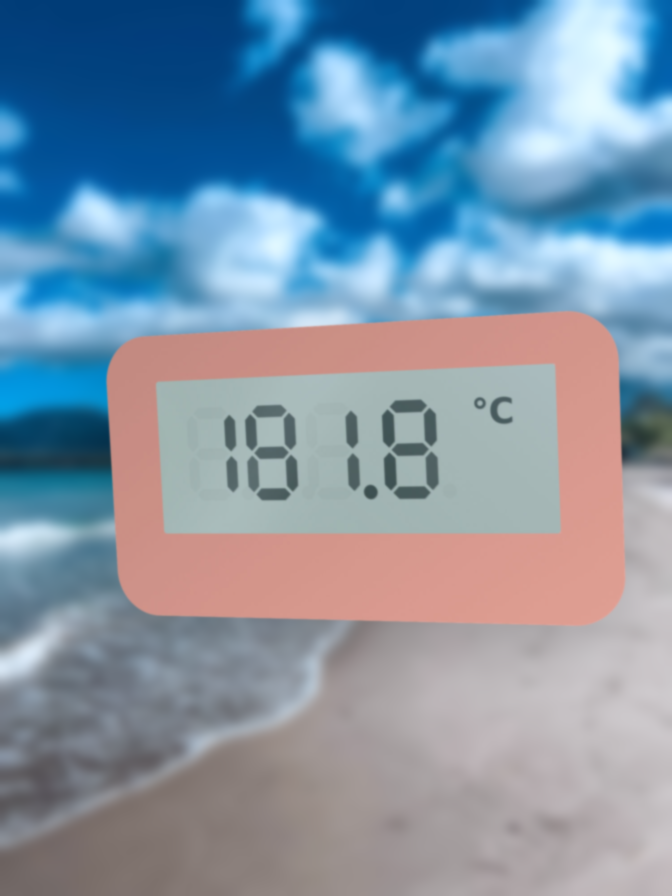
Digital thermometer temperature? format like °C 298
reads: °C 181.8
